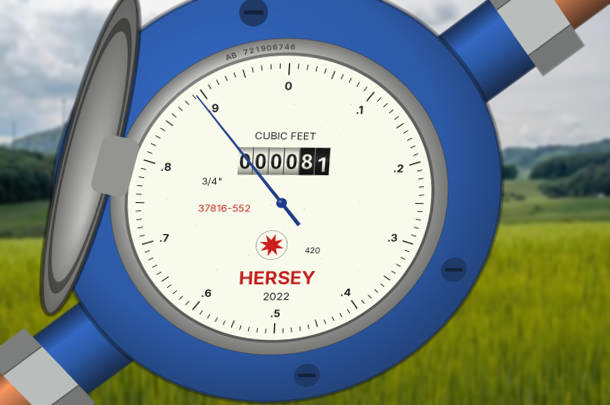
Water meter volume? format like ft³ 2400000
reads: ft³ 80.89
